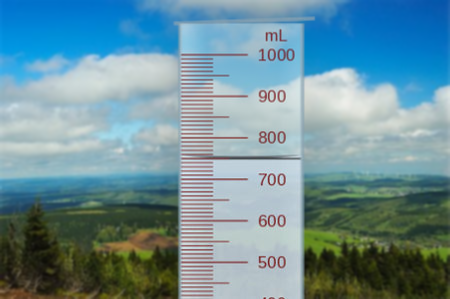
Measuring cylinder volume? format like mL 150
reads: mL 750
